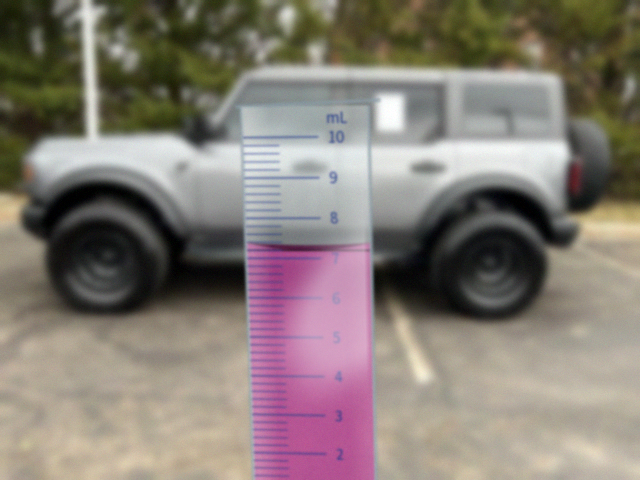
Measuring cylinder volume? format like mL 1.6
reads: mL 7.2
